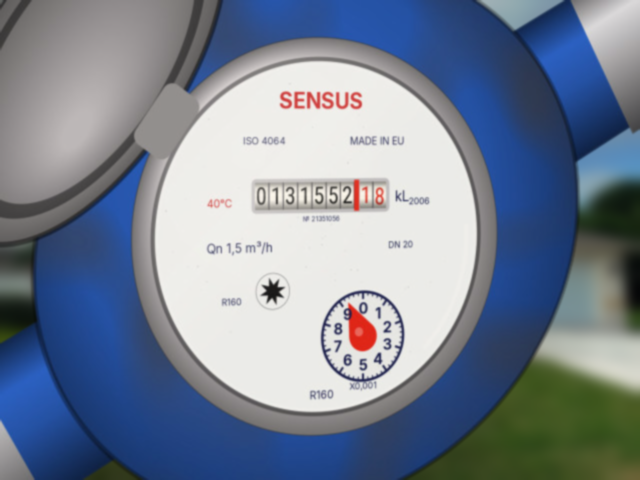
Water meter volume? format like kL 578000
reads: kL 131552.179
